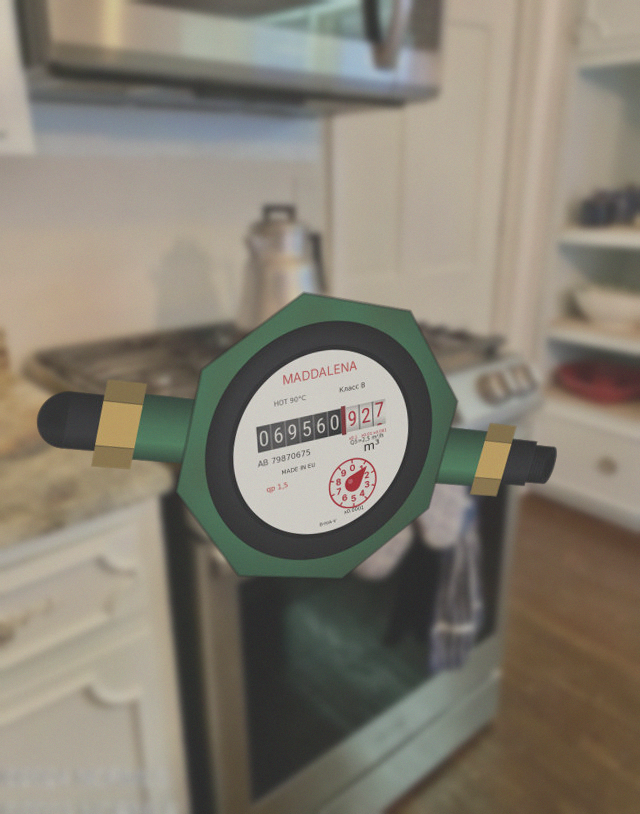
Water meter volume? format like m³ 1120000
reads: m³ 69560.9271
